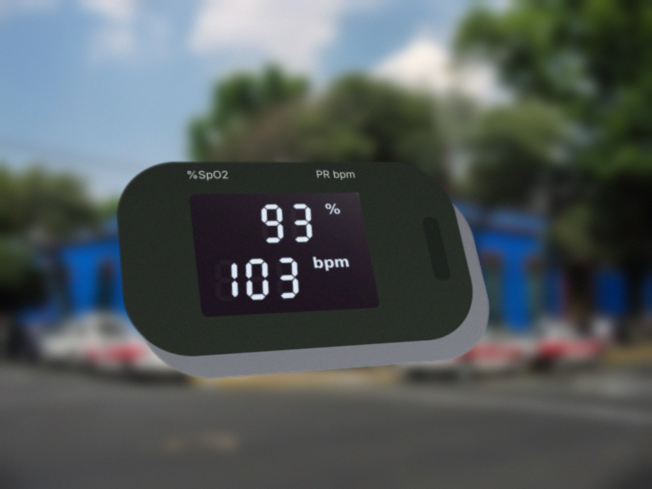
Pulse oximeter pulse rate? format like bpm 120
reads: bpm 103
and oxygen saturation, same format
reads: % 93
